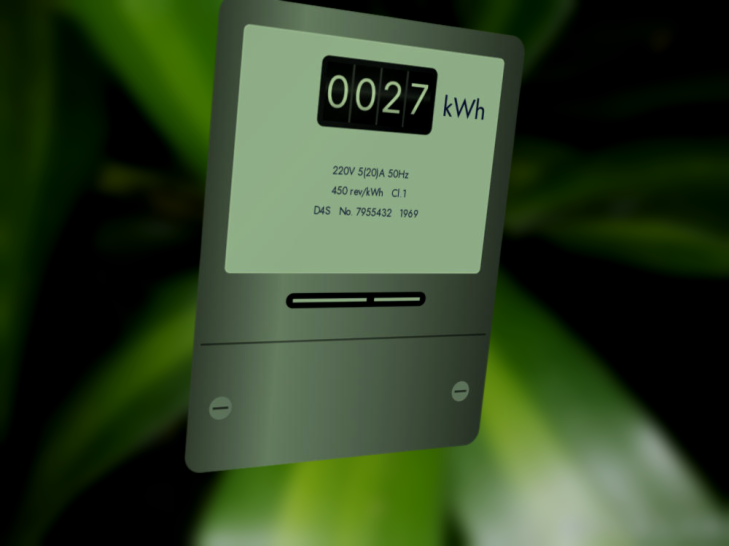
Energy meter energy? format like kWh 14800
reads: kWh 27
